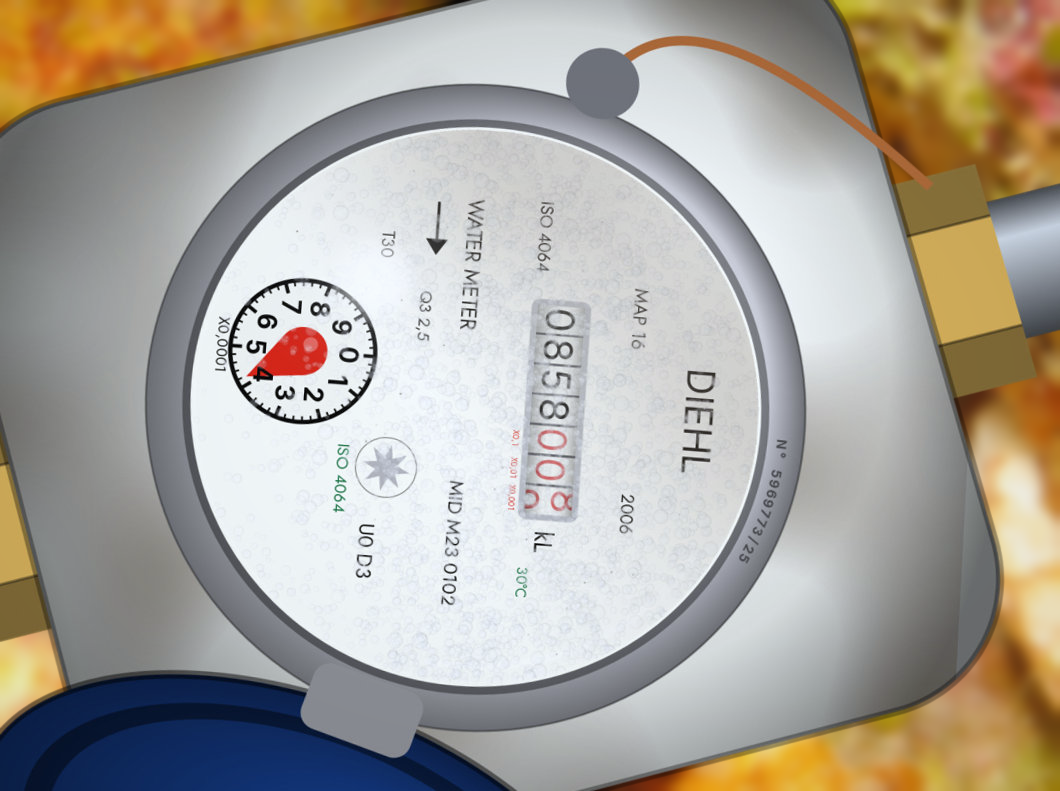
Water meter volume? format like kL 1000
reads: kL 858.0084
